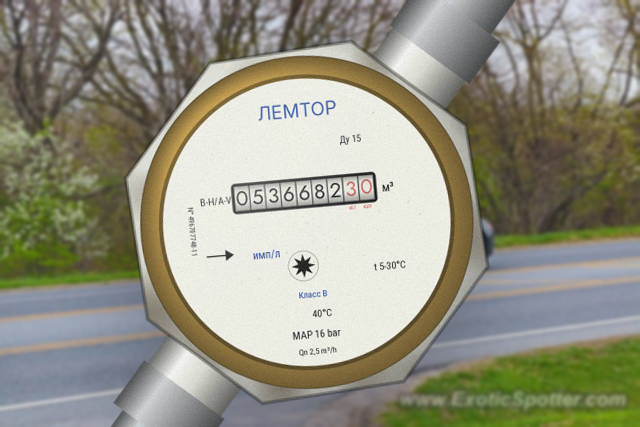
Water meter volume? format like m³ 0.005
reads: m³ 536682.30
